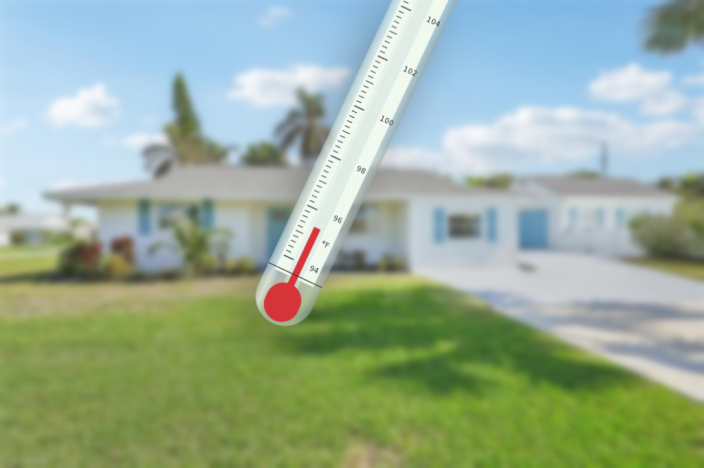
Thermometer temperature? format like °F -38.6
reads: °F 95.4
